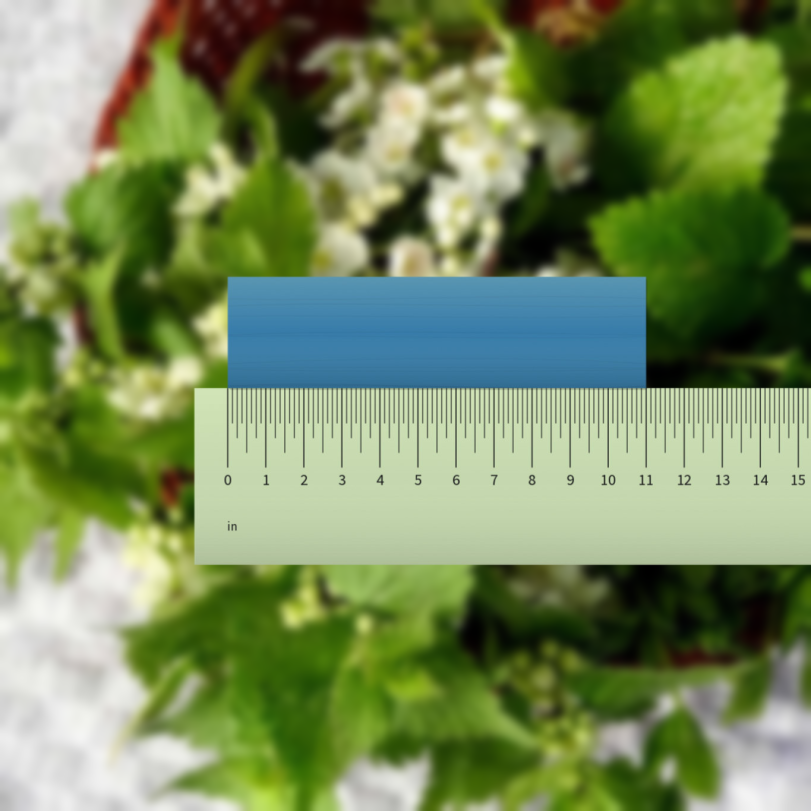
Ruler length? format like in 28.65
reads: in 11
